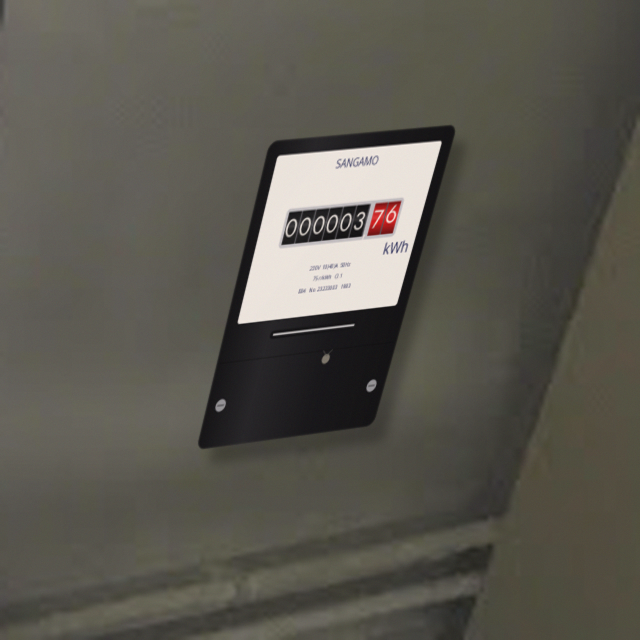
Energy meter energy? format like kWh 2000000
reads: kWh 3.76
